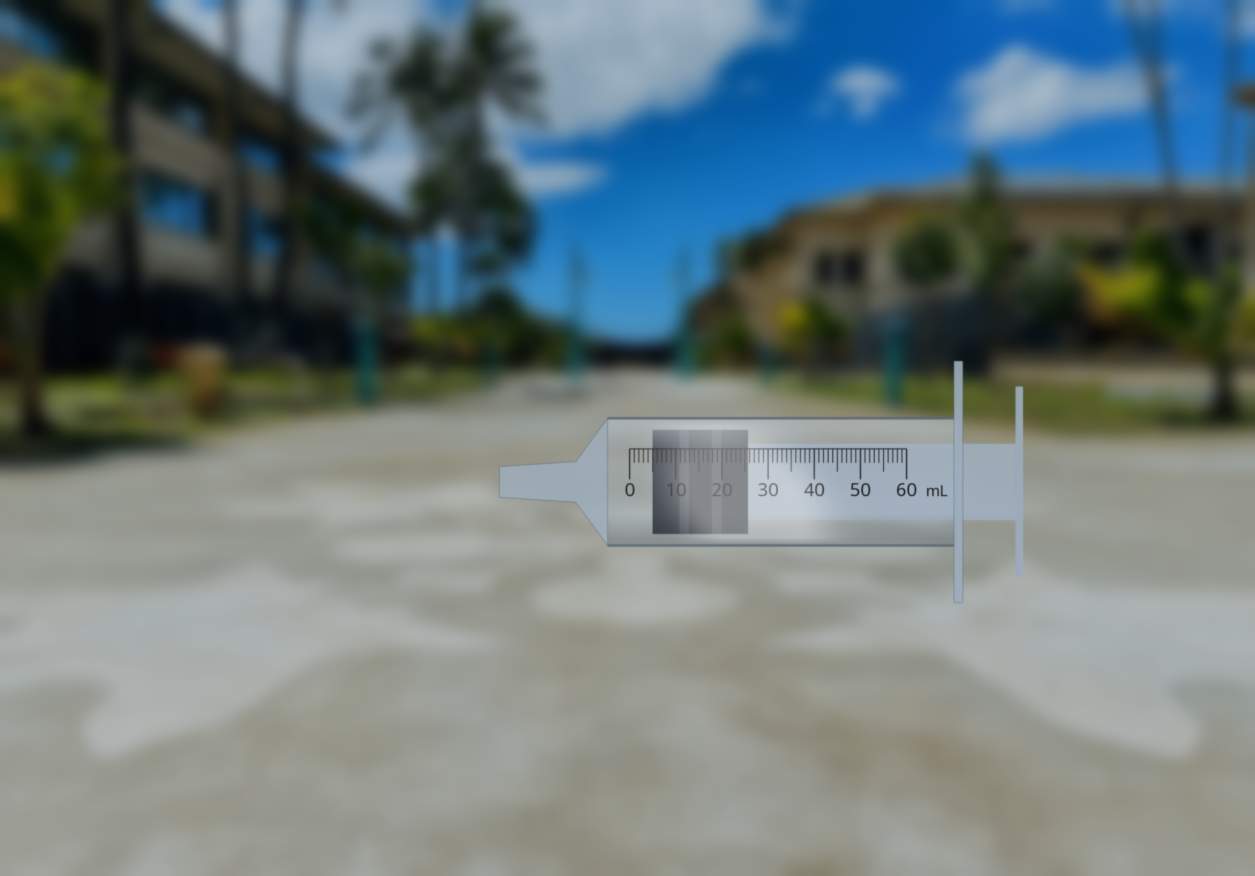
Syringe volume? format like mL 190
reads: mL 5
